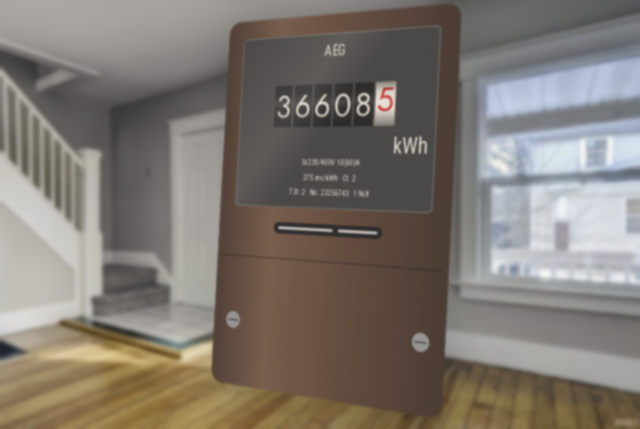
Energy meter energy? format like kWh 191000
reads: kWh 36608.5
